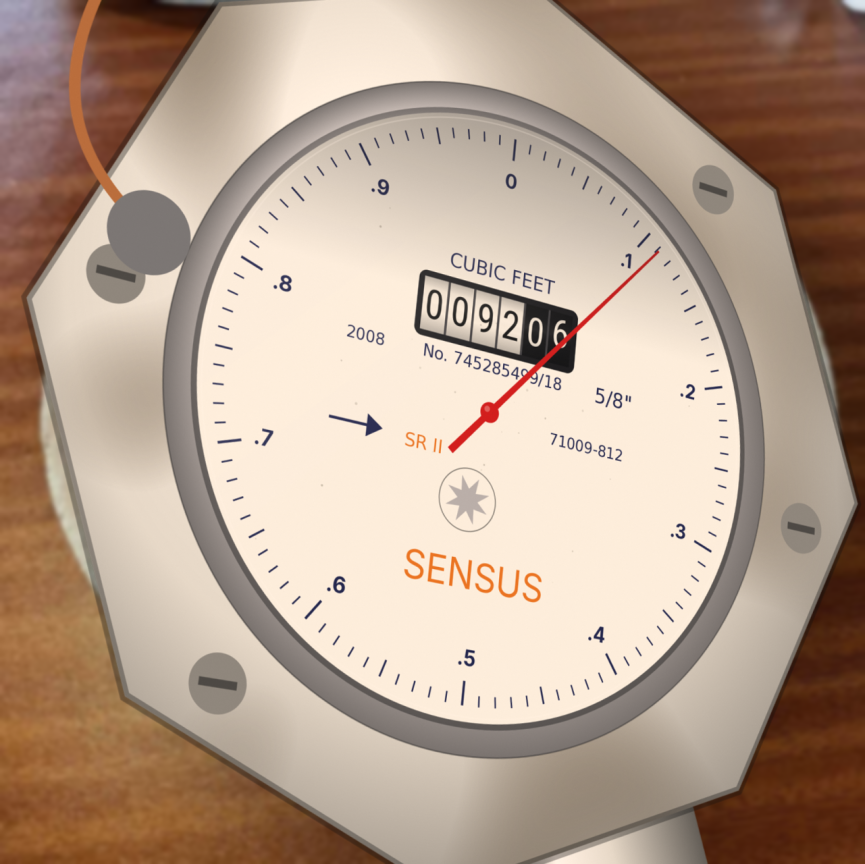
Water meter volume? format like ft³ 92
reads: ft³ 9206.11
